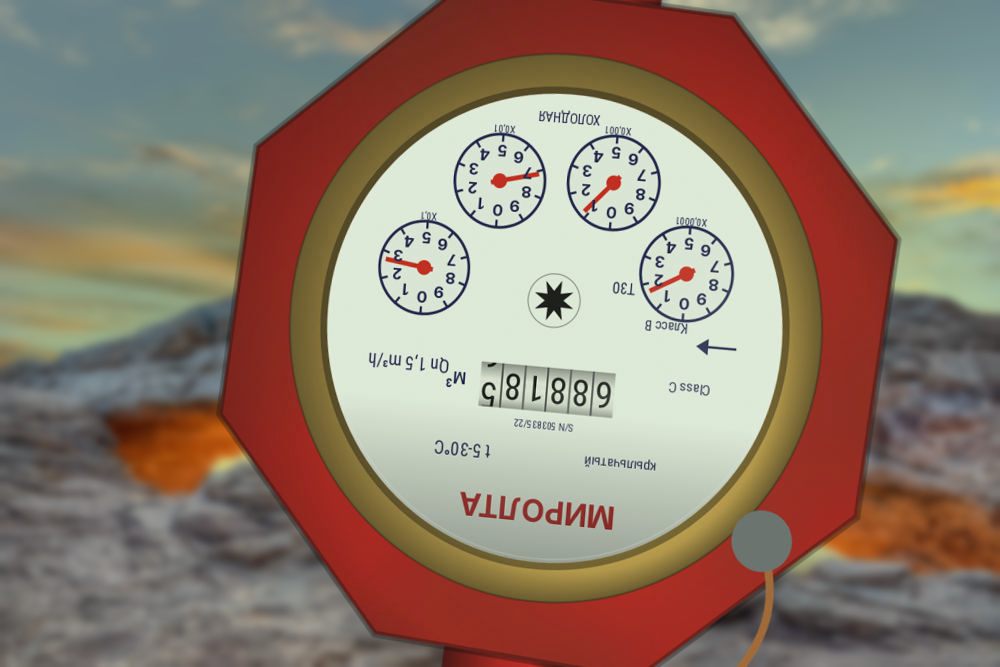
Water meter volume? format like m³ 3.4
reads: m³ 688185.2711
